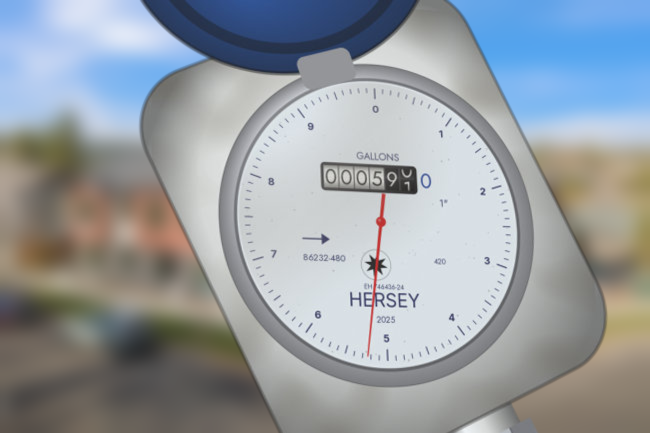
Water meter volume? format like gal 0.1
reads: gal 5905.2
